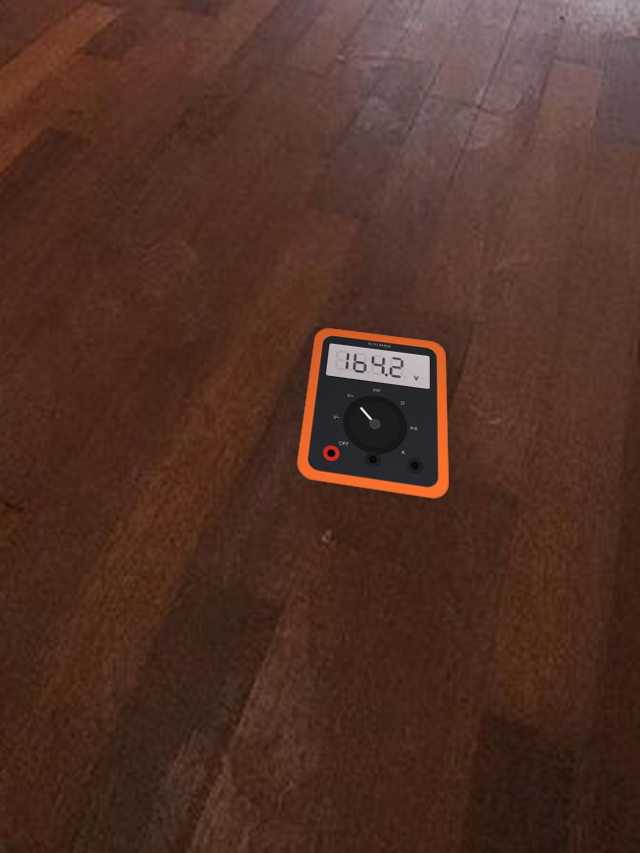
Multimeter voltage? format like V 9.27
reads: V 164.2
